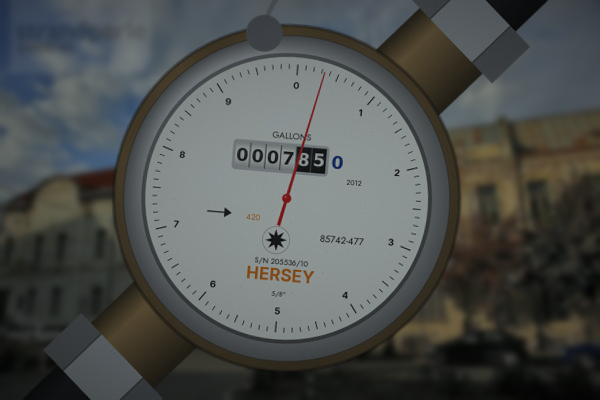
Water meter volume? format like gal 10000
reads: gal 7850.3
